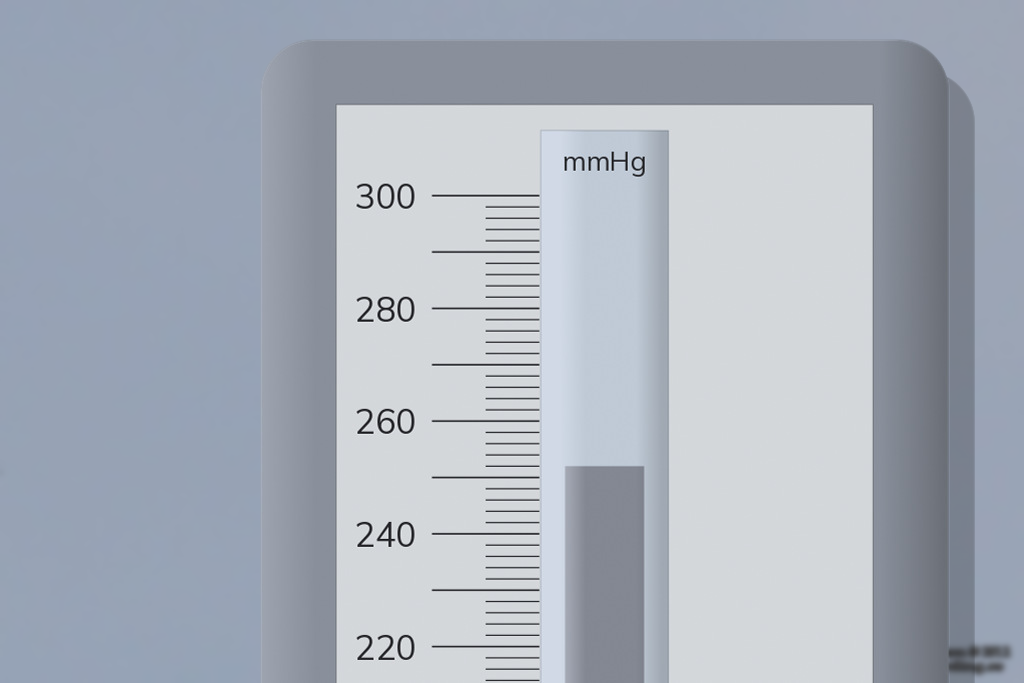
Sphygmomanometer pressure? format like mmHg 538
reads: mmHg 252
